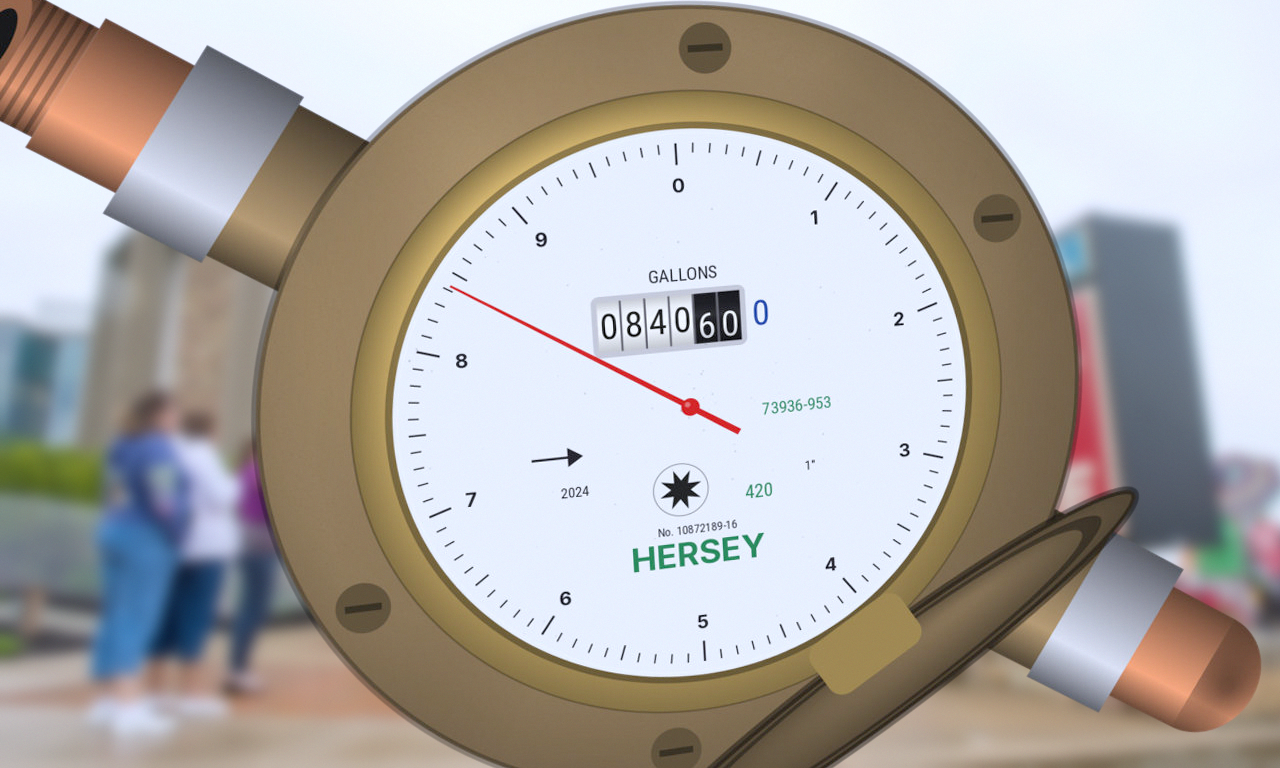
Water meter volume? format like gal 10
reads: gal 840598.4
